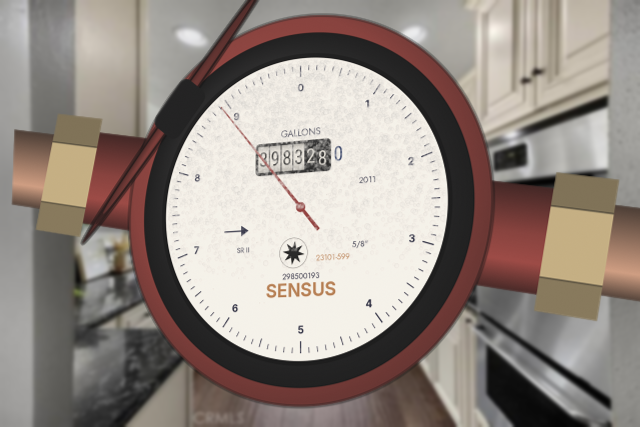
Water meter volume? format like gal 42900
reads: gal 3983278.9
